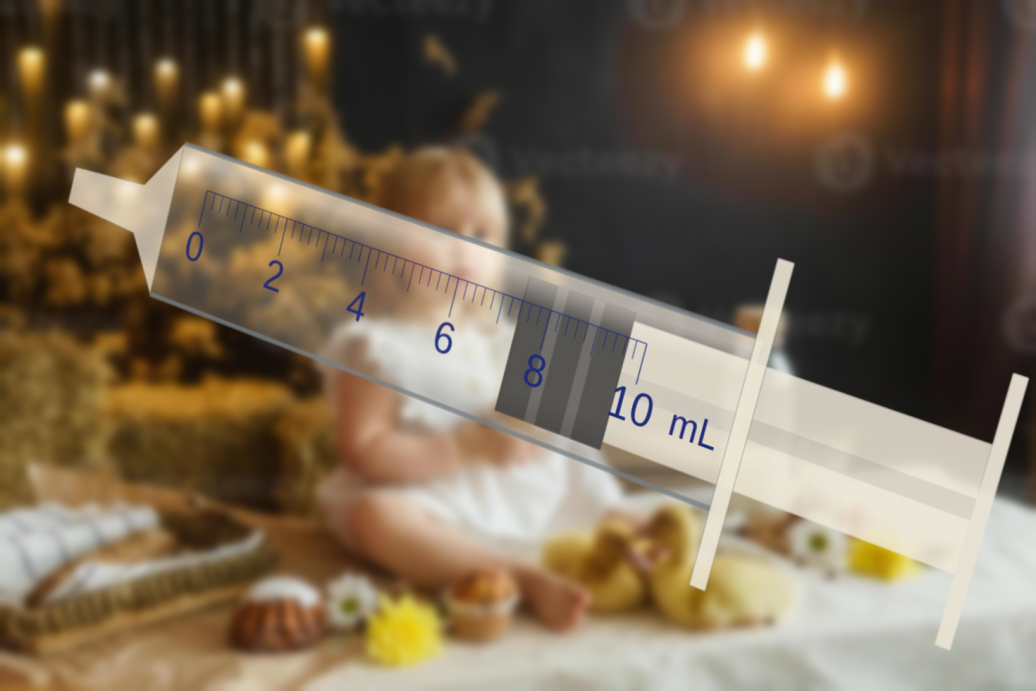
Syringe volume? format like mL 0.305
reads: mL 7.4
